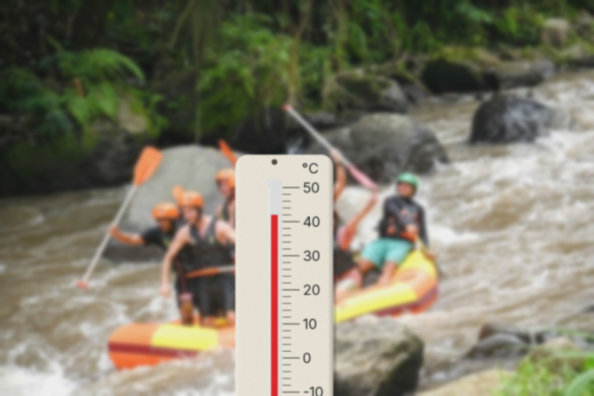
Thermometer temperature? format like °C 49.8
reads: °C 42
